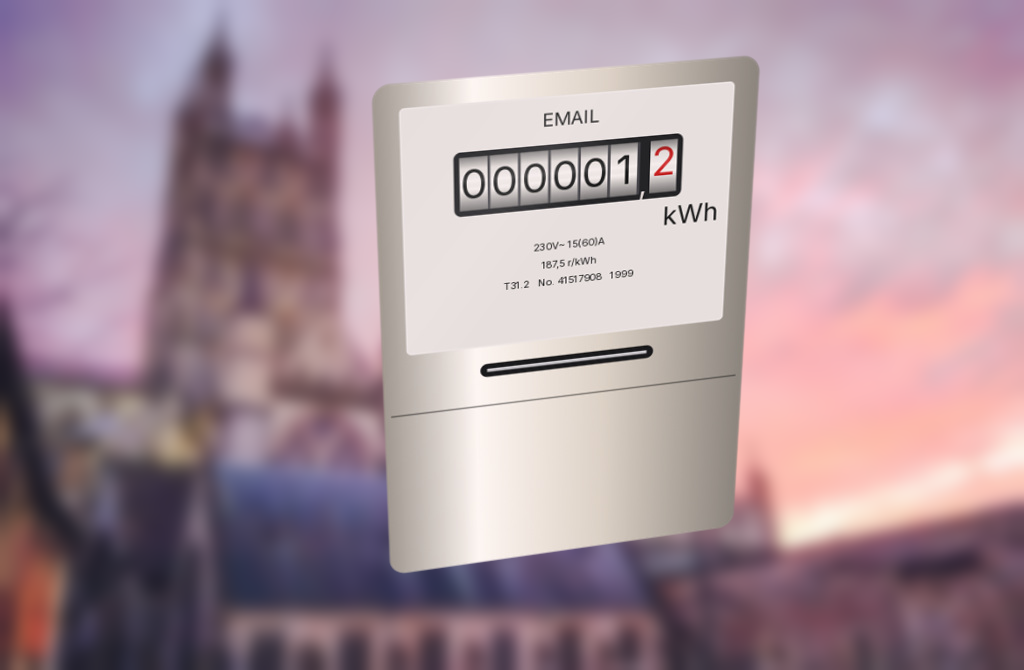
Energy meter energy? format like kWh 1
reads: kWh 1.2
